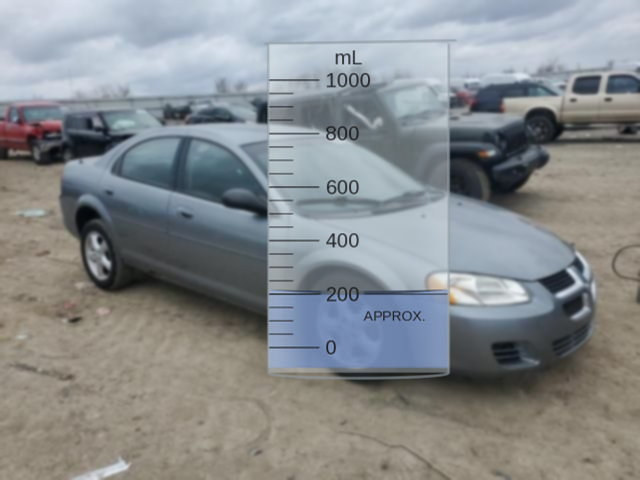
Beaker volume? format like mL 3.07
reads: mL 200
